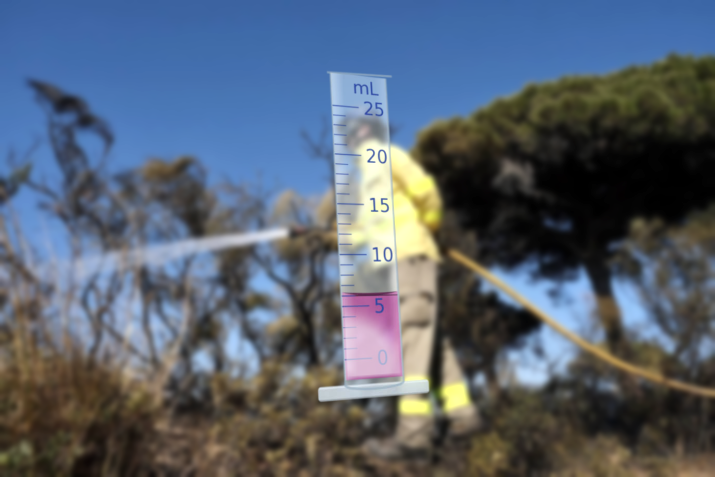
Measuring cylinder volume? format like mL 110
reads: mL 6
